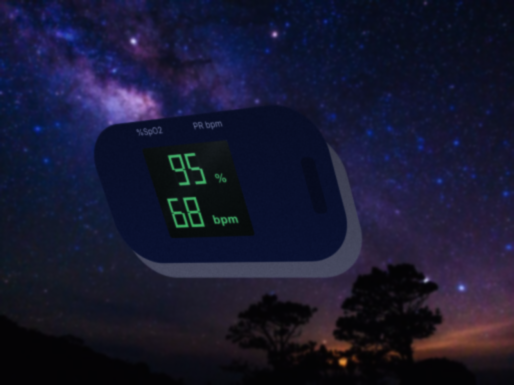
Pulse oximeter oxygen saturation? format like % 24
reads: % 95
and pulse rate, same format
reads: bpm 68
